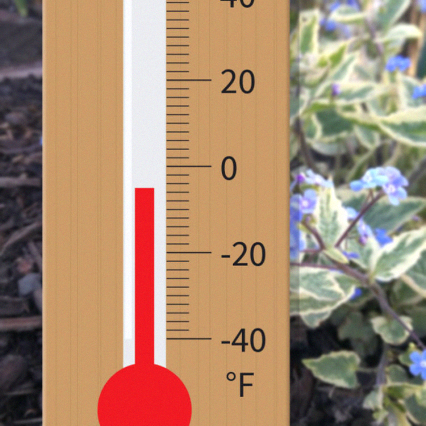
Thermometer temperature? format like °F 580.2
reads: °F -5
